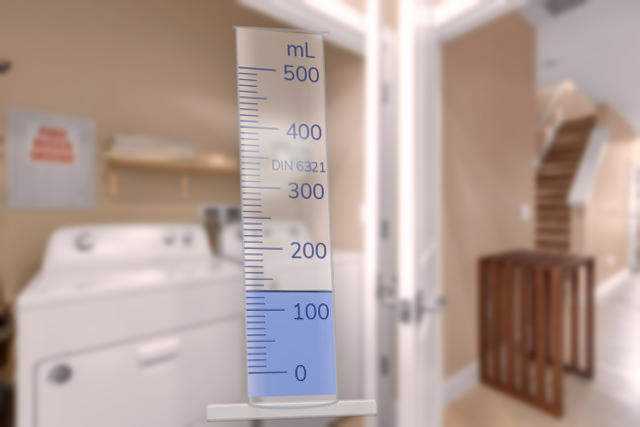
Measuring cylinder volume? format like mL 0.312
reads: mL 130
